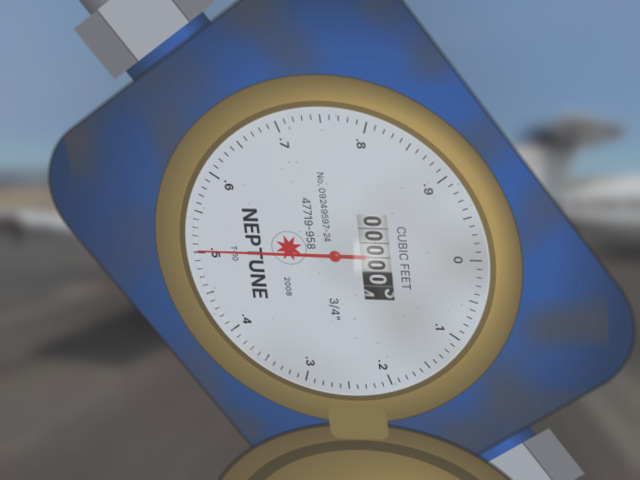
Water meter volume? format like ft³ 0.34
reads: ft³ 3.50
